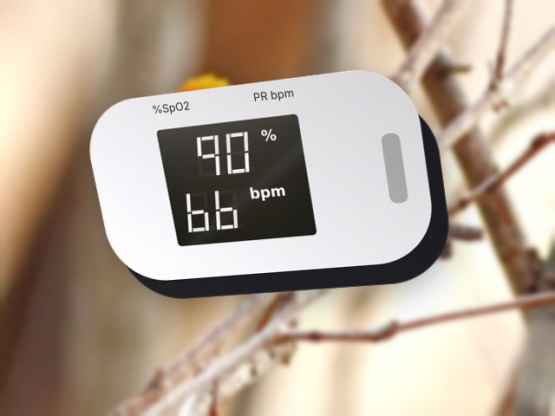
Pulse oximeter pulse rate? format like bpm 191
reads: bpm 66
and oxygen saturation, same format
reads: % 90
